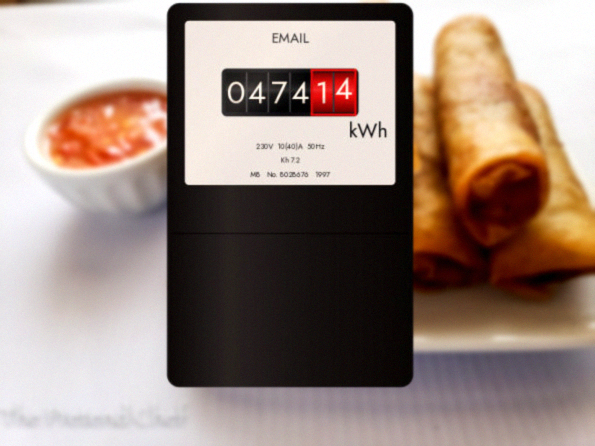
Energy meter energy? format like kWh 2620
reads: kWh 474.14
